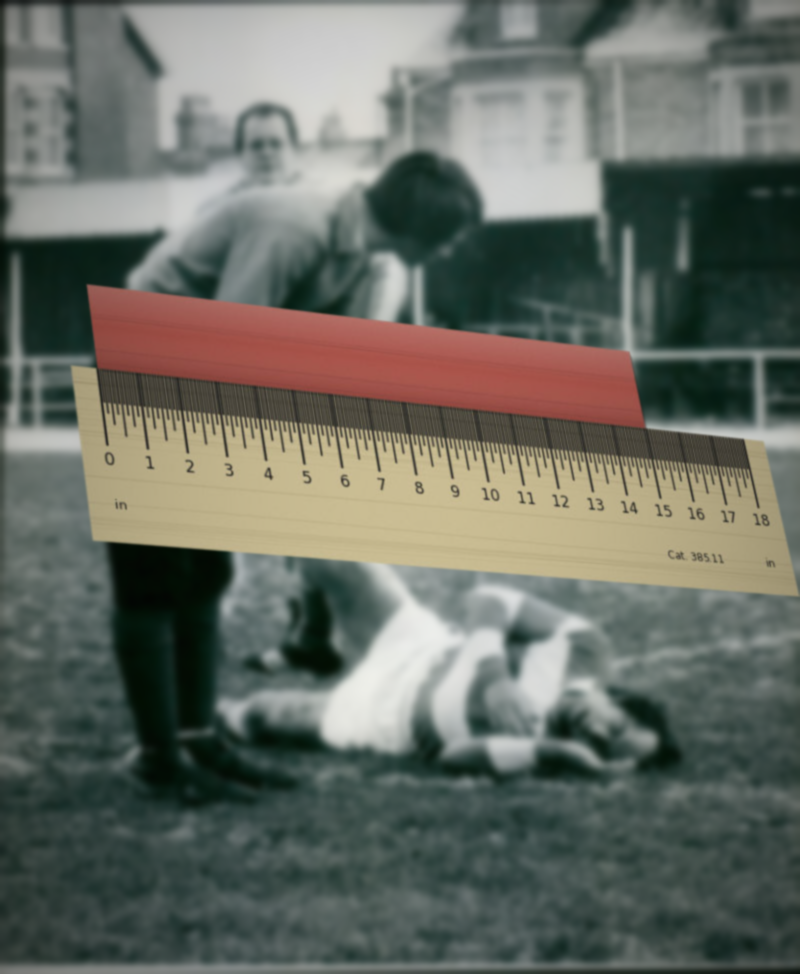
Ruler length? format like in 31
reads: in 15
